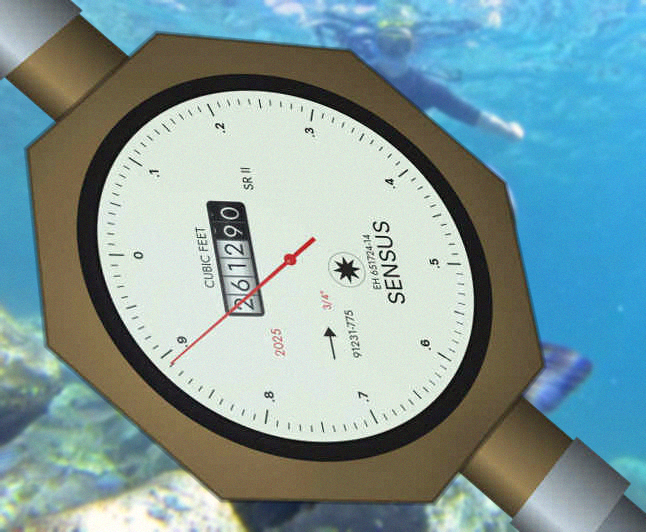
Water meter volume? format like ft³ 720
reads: ft³ 261289.89
